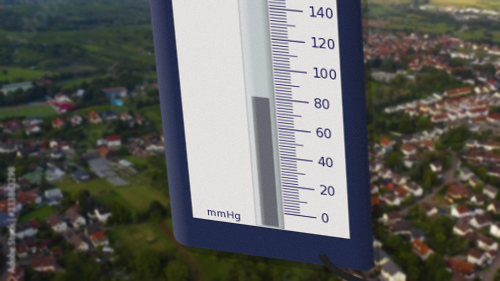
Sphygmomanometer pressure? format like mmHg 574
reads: mmHg 80
